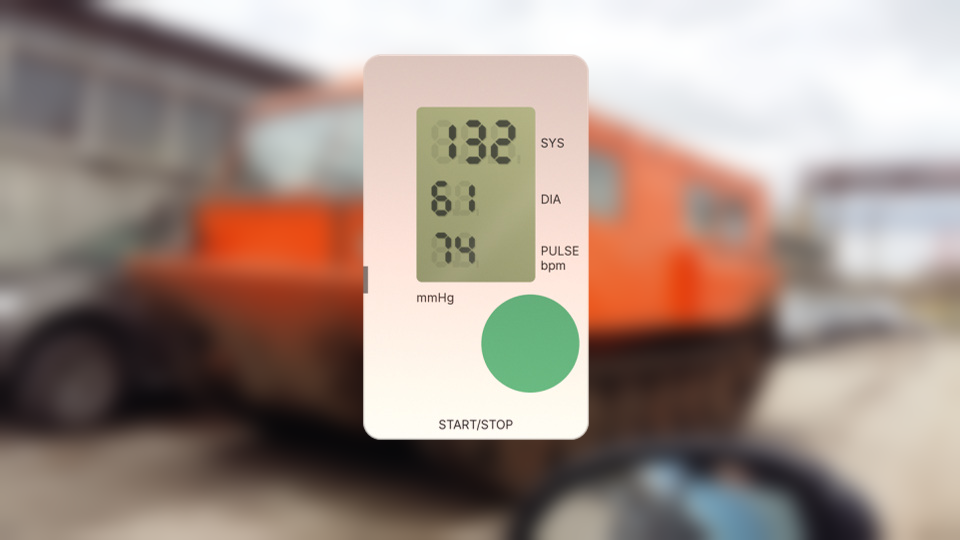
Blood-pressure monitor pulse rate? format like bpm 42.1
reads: bpm 74
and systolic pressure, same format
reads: mmHg 132
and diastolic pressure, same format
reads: mmHg 61
